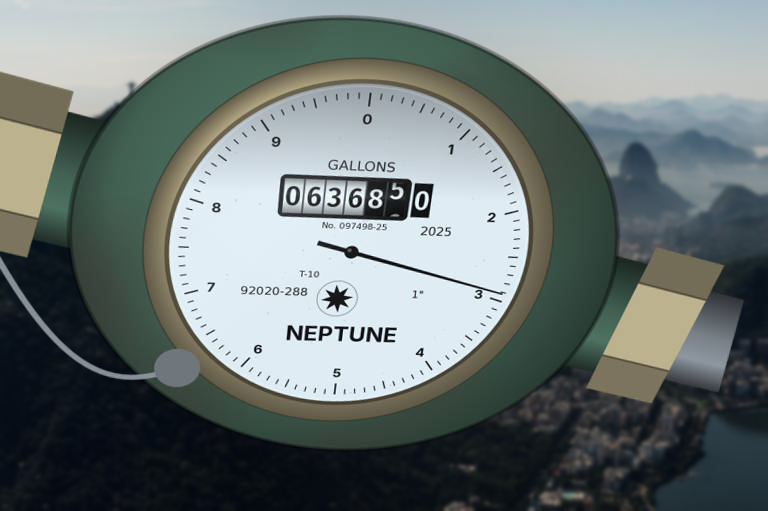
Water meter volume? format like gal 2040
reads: gal 636852.9
